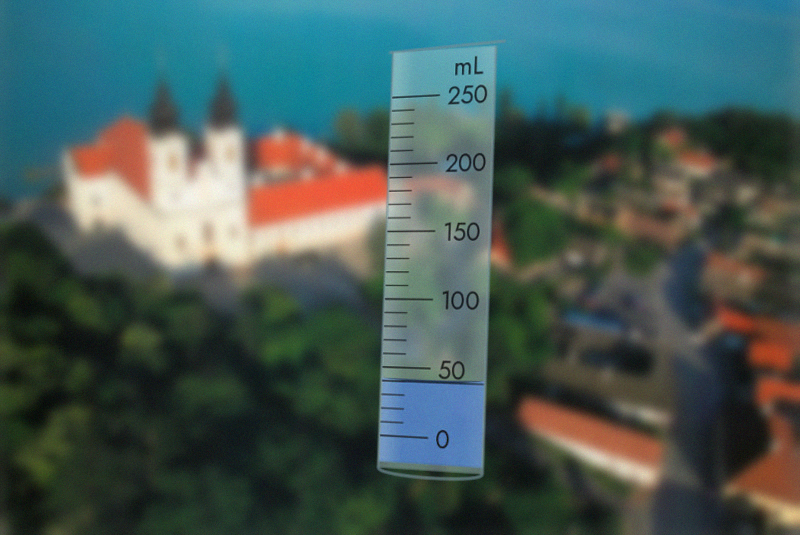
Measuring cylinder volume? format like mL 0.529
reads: mL 40
